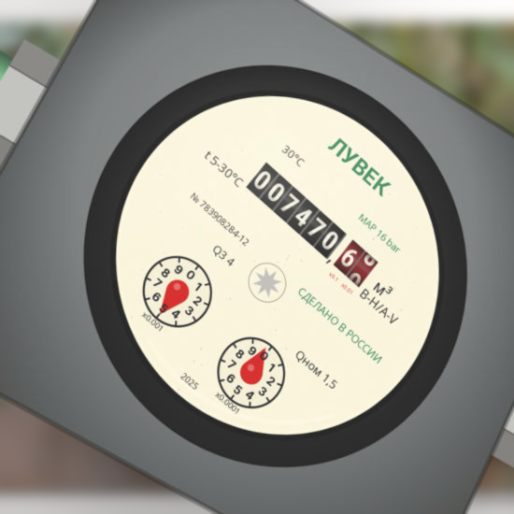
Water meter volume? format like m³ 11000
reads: m³ 7470.6849
